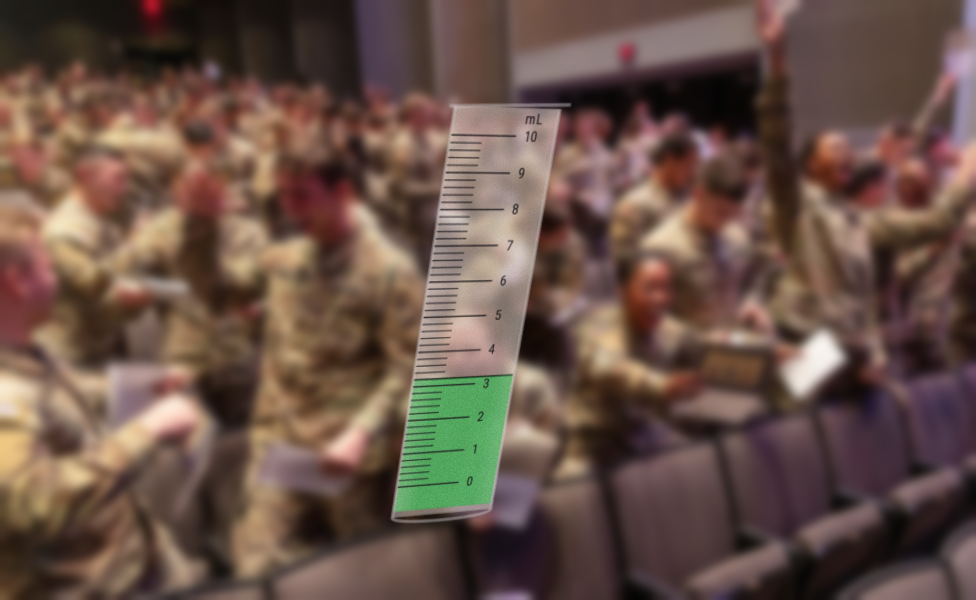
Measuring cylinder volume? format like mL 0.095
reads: mL 3.2
